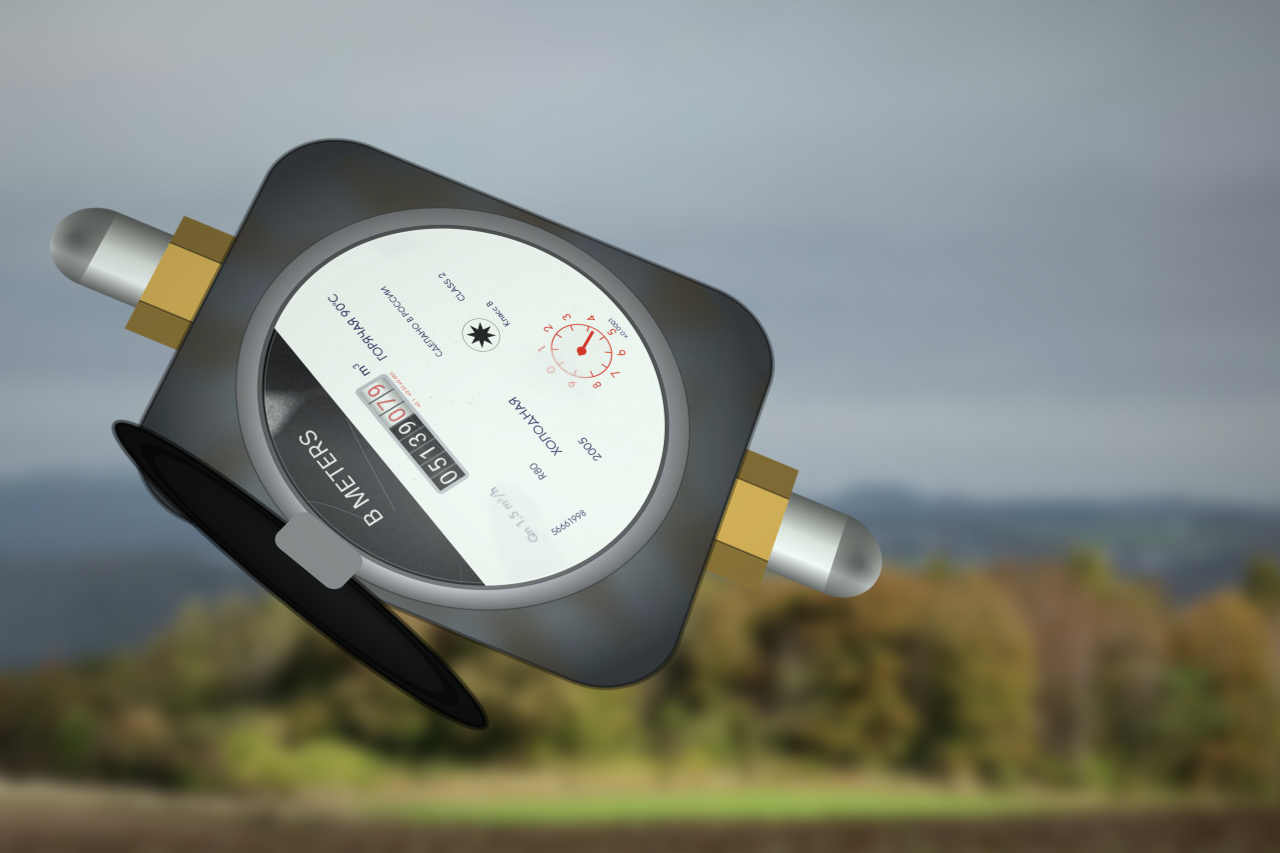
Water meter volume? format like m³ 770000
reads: m³ 5139.0794
